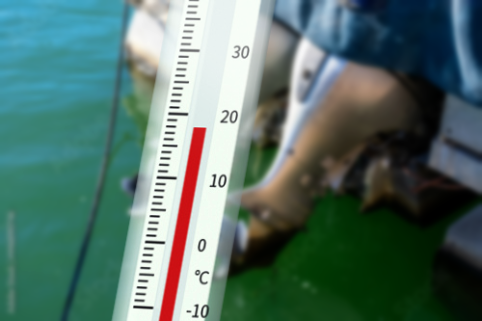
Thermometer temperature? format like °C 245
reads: °C 18
